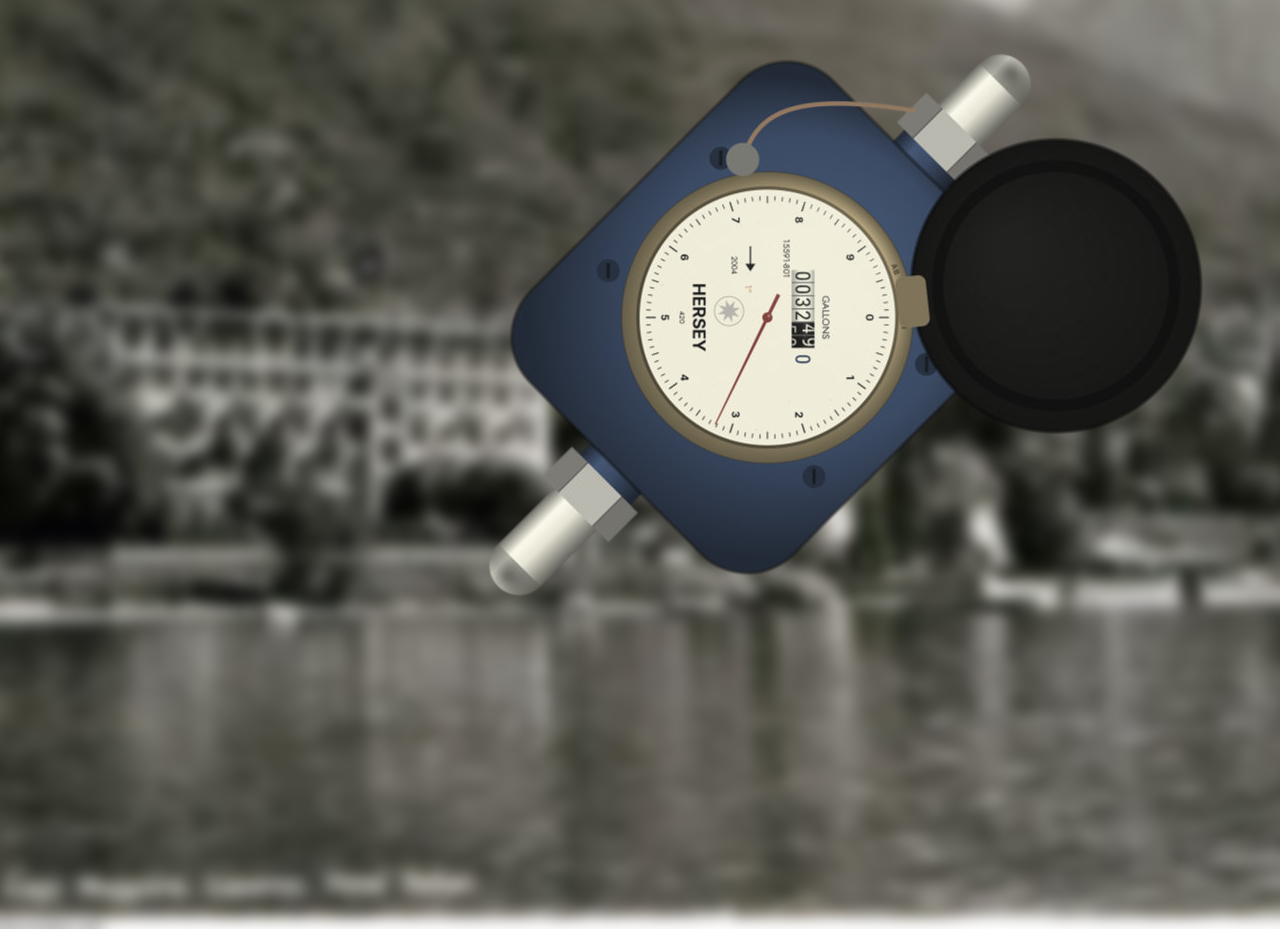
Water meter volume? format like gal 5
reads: gal 32493.2
